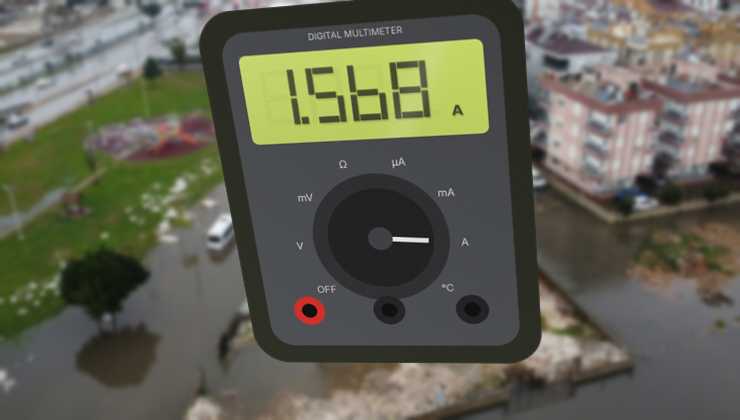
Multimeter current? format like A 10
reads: A 1.568
